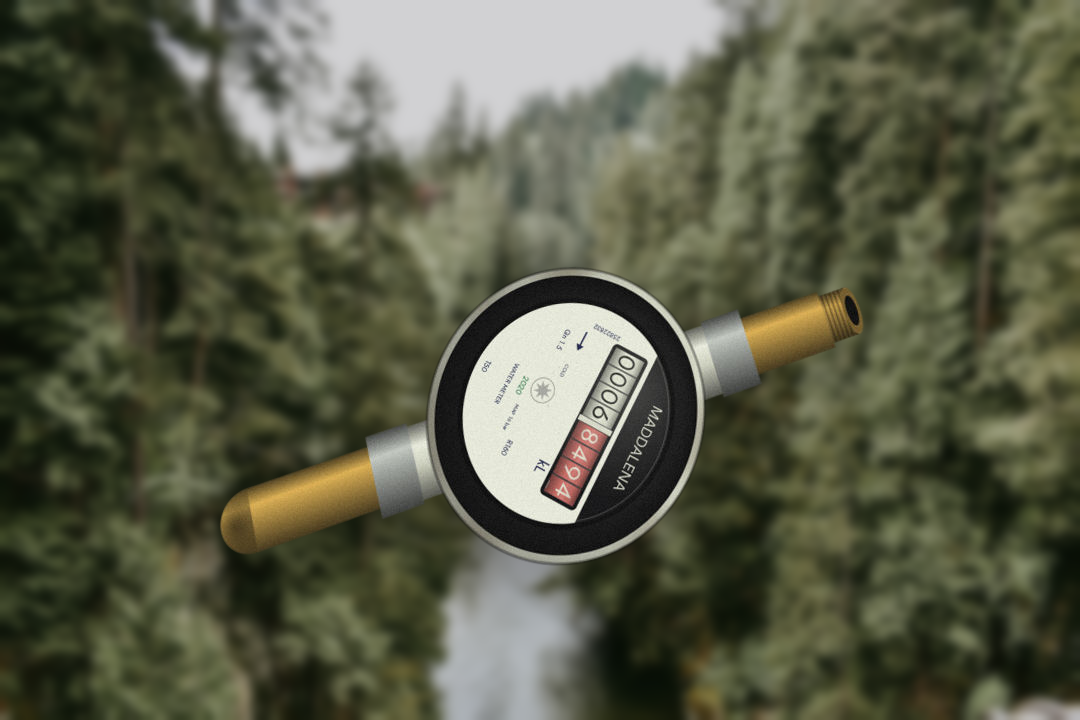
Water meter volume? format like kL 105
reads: kL 6.8494
